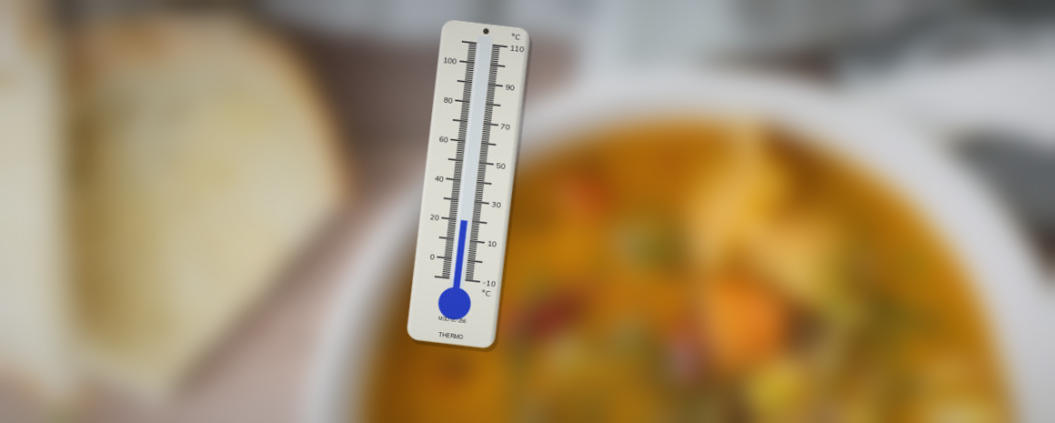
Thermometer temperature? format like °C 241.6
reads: °C 20
